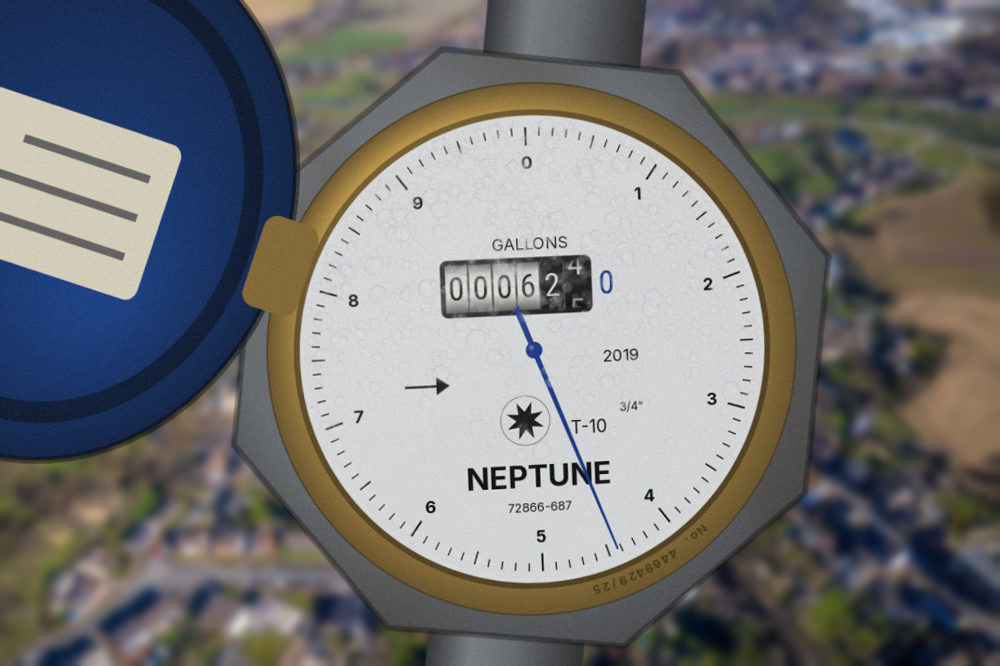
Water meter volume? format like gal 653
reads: gal 6244.4
